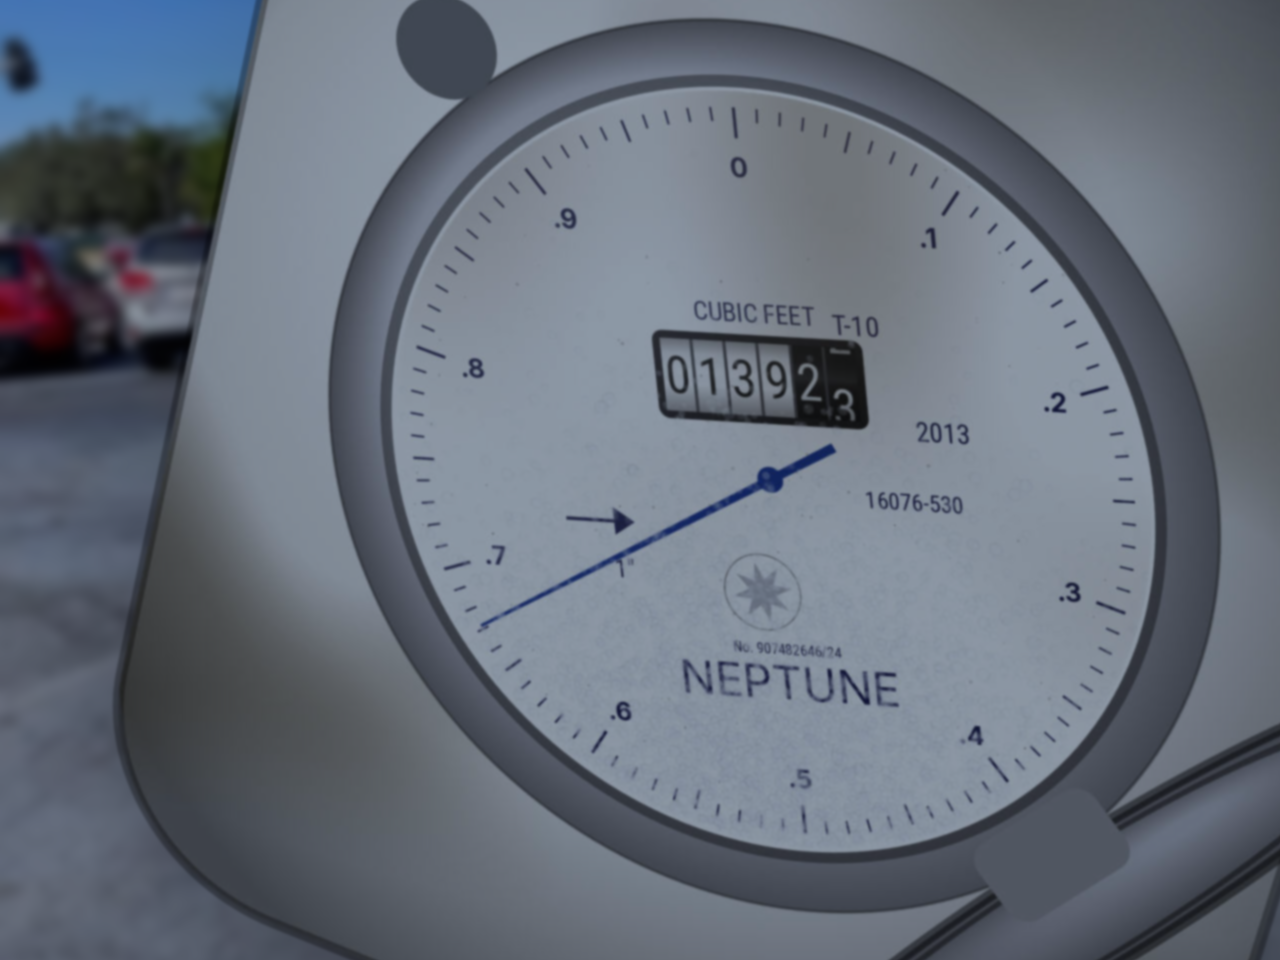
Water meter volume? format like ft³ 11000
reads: ft³ 13922.67
